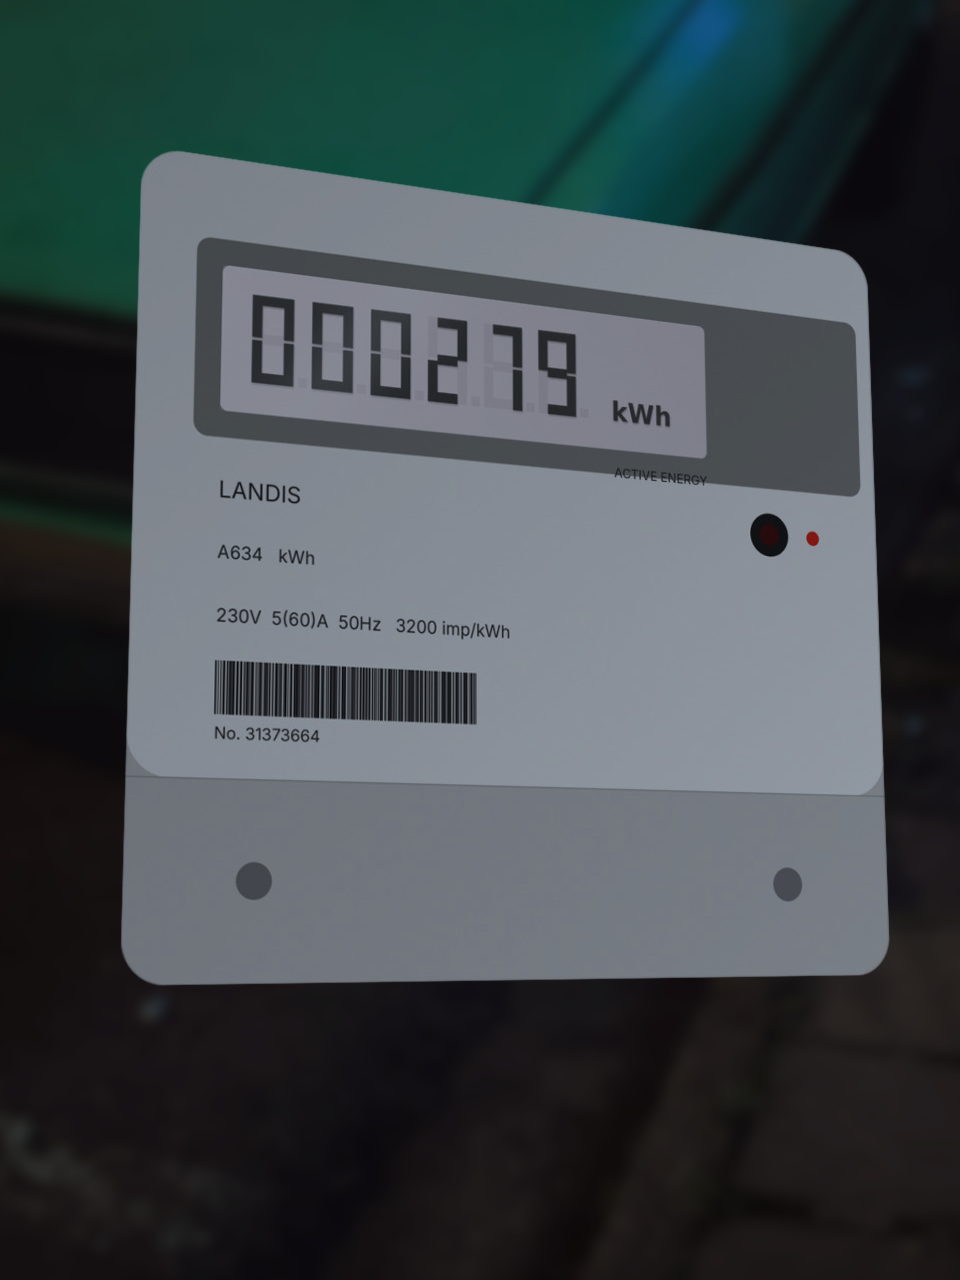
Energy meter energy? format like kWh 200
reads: kWh 279
